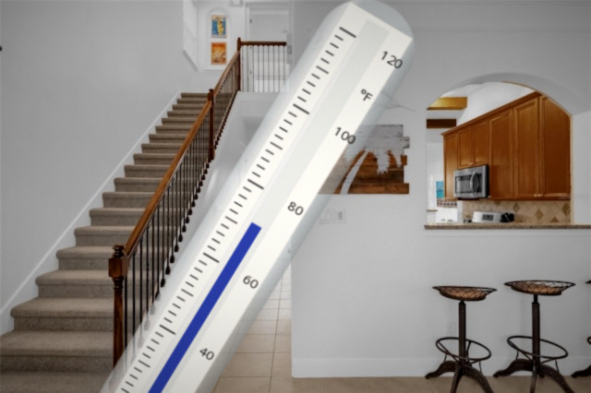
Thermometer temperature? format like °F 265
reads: °F 72
